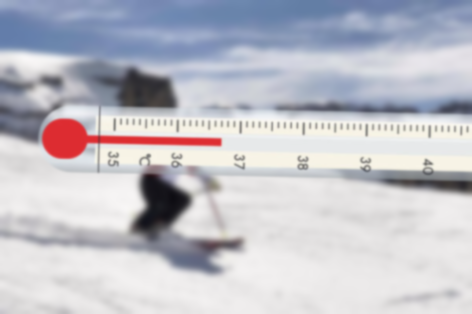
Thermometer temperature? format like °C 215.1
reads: °C 36.7
